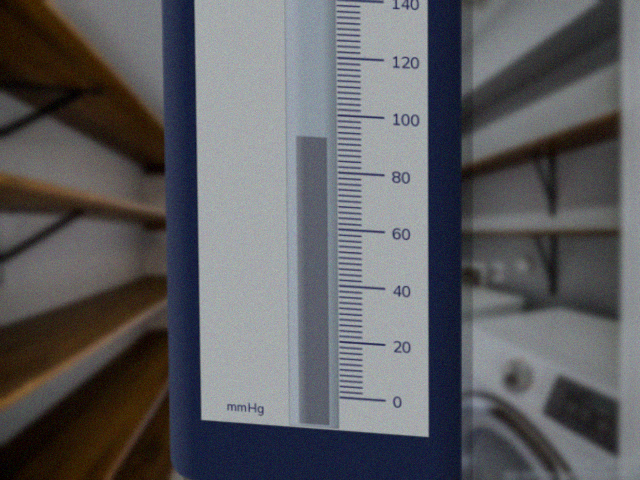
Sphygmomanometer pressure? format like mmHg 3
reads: mmHg 92
